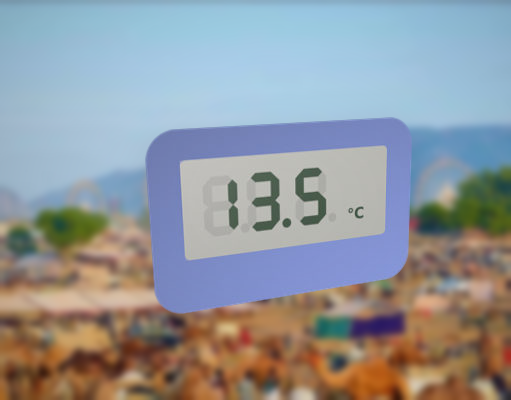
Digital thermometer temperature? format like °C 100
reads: °C 13.5
